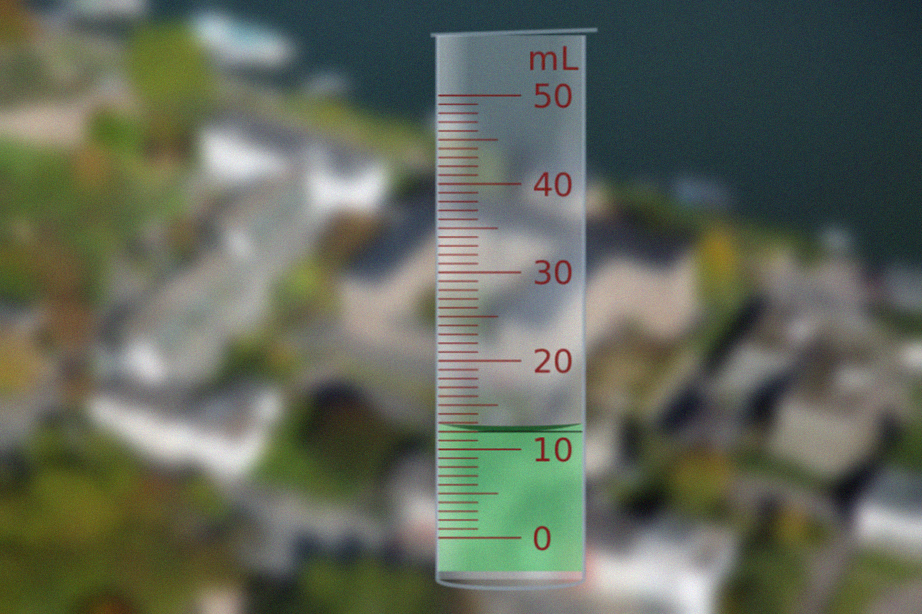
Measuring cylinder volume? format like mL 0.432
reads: mL 12
